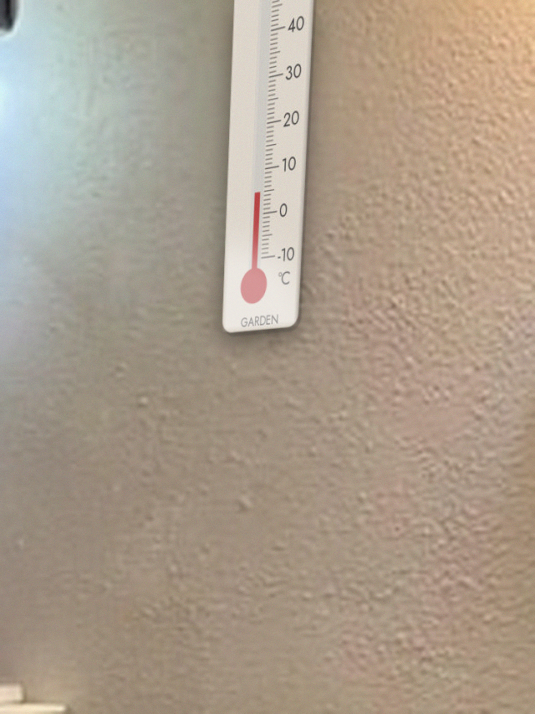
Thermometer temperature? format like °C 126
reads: °C 5
